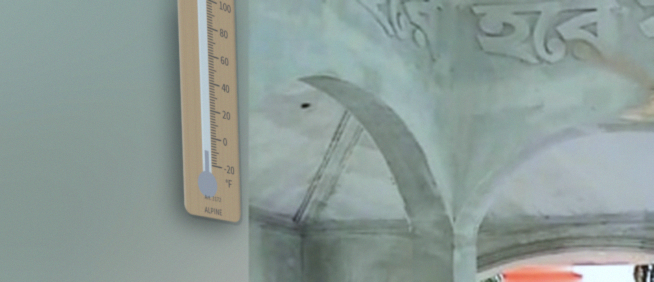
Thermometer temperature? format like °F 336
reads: °F -10
